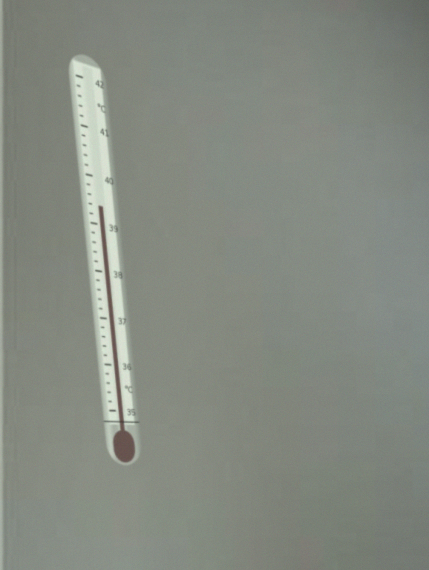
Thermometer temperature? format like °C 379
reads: °C 39.4
